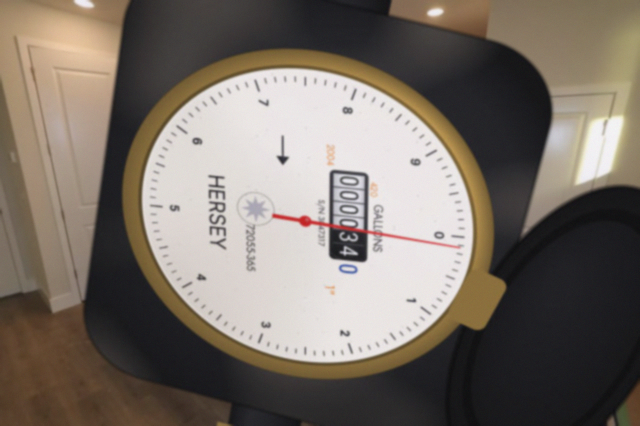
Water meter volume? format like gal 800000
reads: gal 340.1
